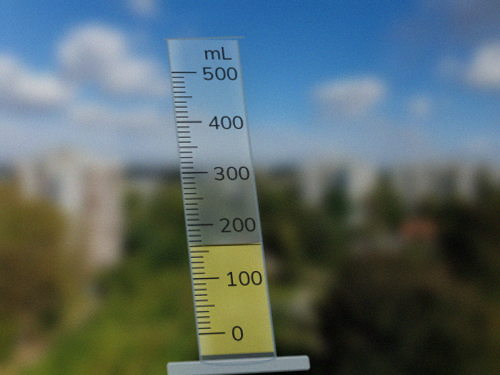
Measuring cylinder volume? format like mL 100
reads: mL 160
